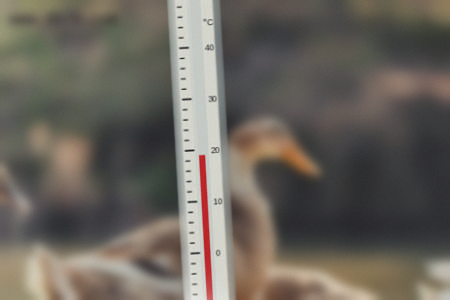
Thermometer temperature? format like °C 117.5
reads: °C 19
